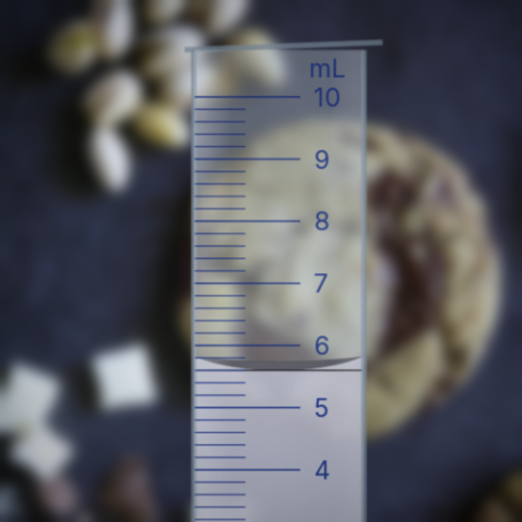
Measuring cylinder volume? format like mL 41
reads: mL 5.6
